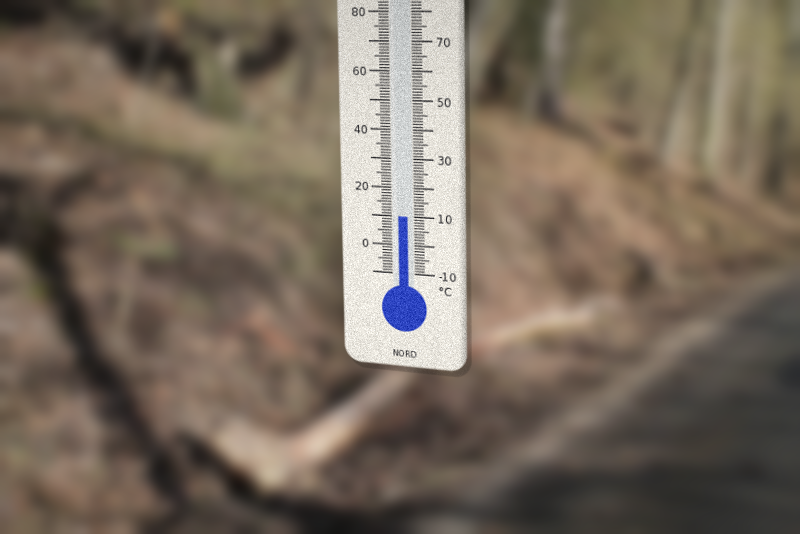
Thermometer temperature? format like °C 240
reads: °C 10
